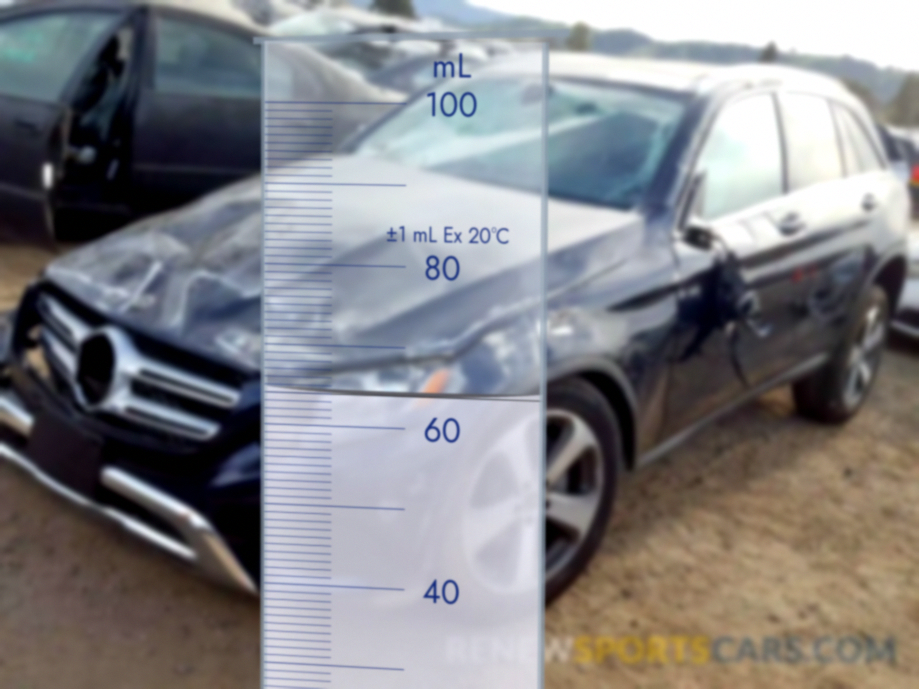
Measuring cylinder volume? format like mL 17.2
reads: mL 64
